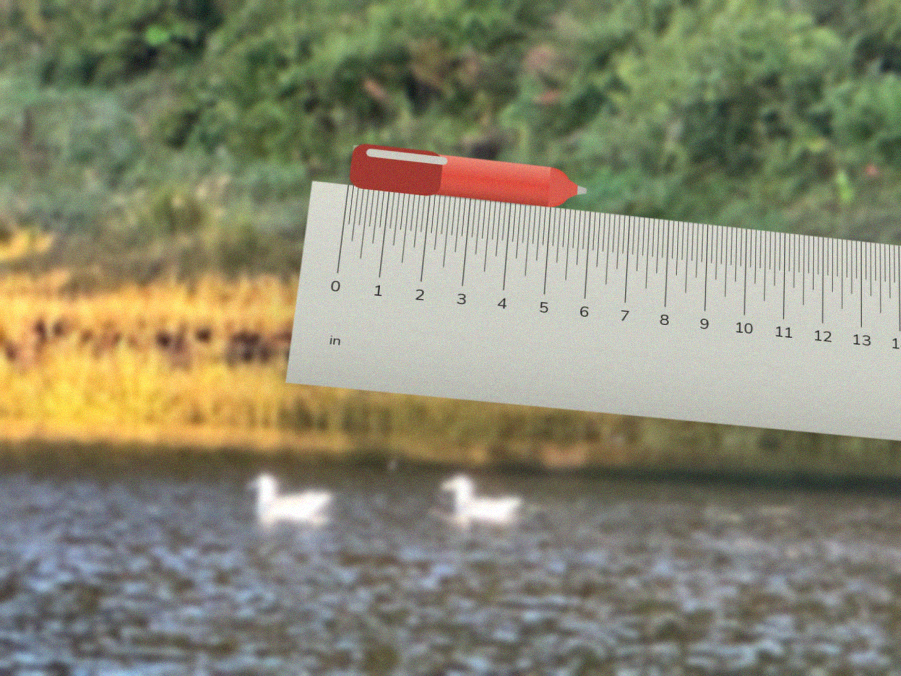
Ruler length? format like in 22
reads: in 5.875
